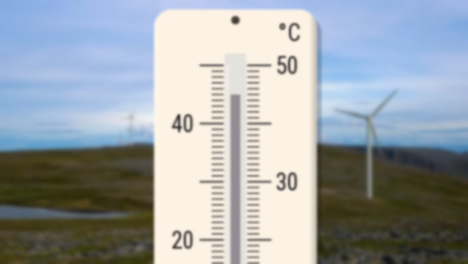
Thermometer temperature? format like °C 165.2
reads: °C 45
